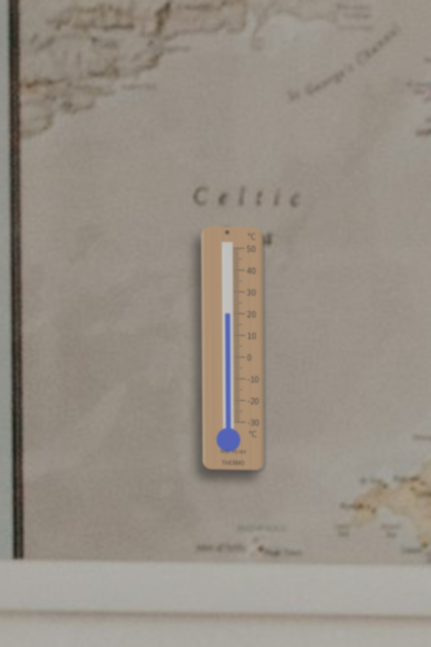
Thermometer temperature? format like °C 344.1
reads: °C 20
